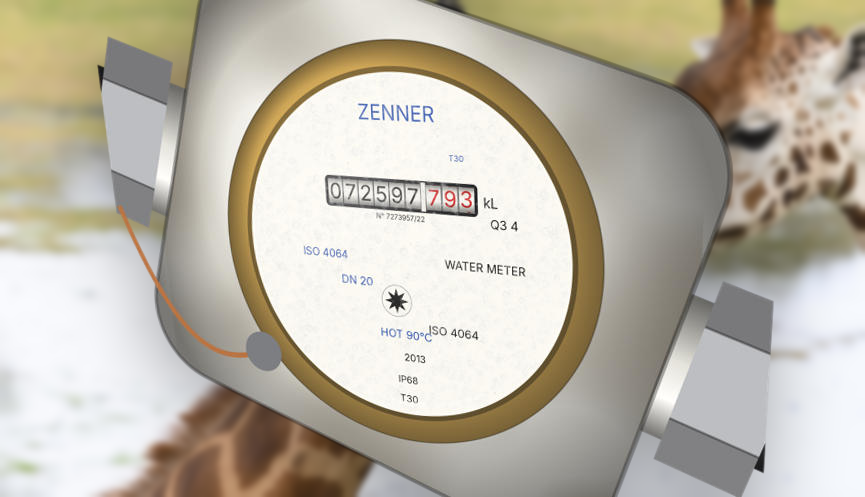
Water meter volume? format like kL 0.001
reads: kL 72597.793
